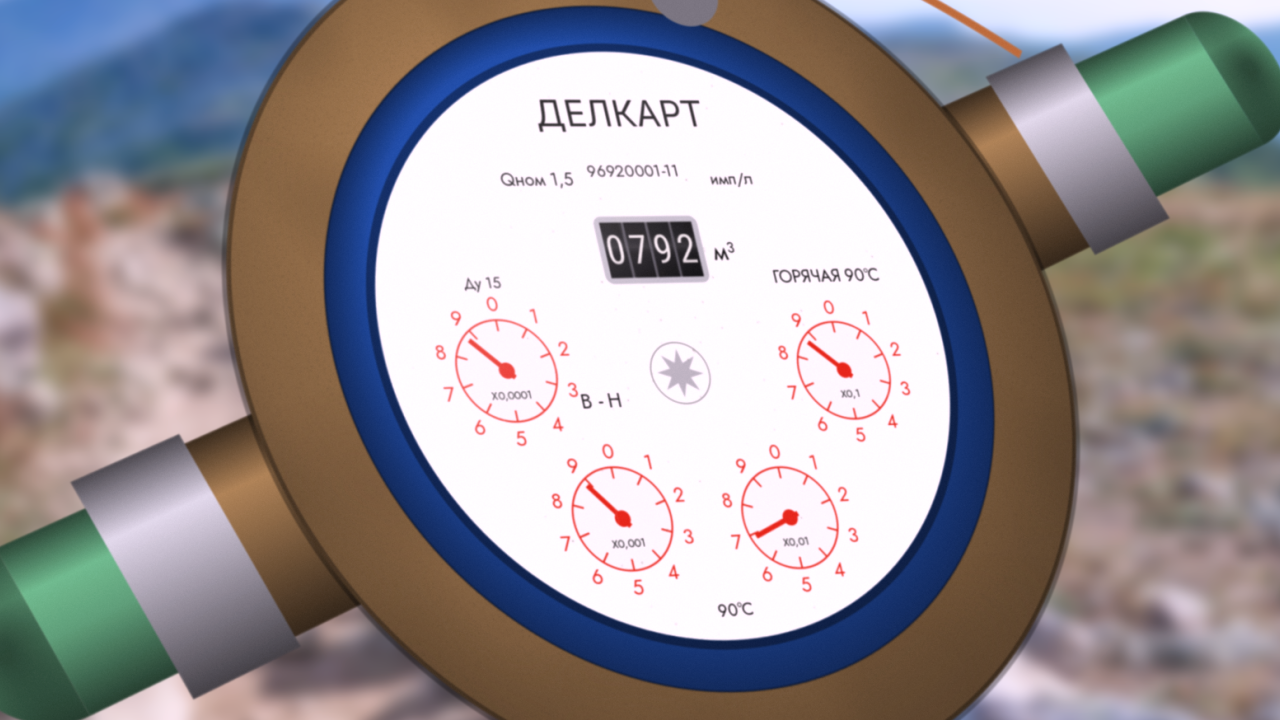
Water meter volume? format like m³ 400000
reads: m³ 792.8688
